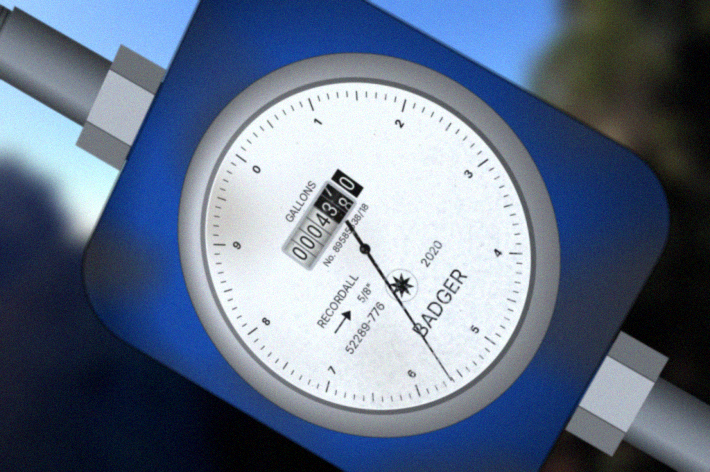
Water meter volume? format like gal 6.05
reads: gal 4375.6
